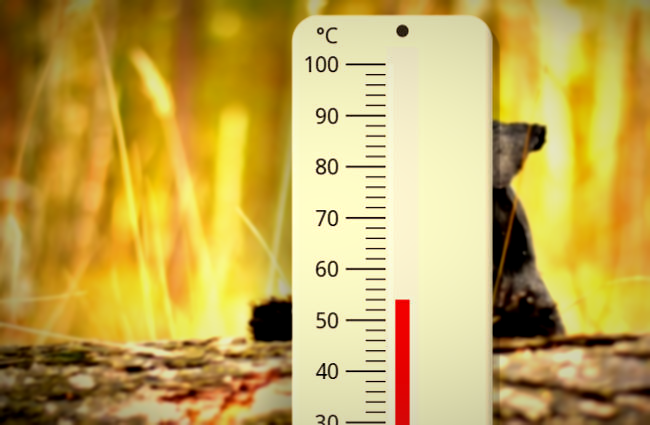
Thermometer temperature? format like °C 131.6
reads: °C 54
